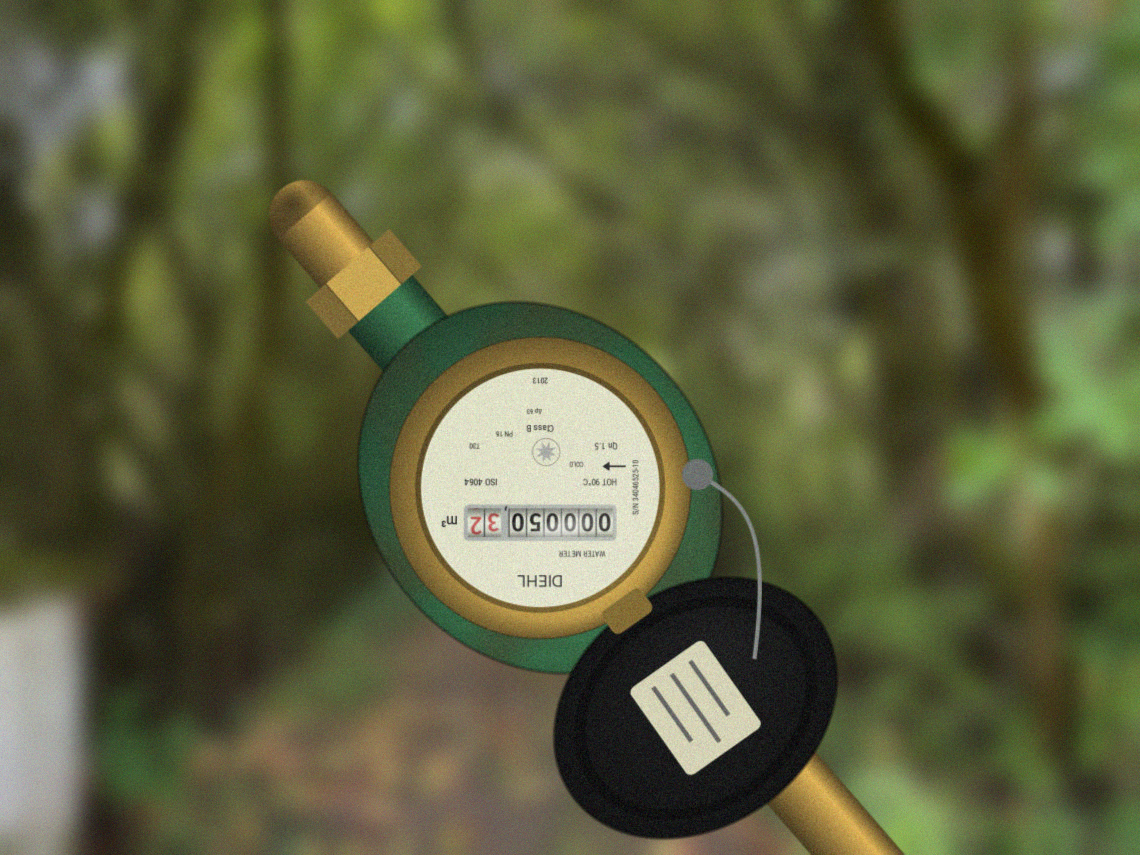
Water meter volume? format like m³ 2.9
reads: m³ 50.32
